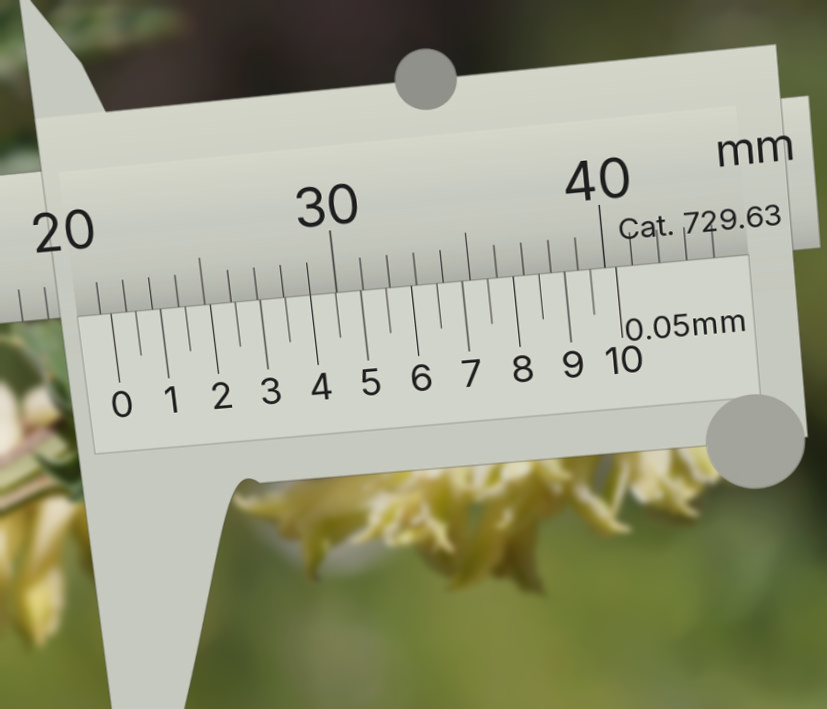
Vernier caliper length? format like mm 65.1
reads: mm 21.40
